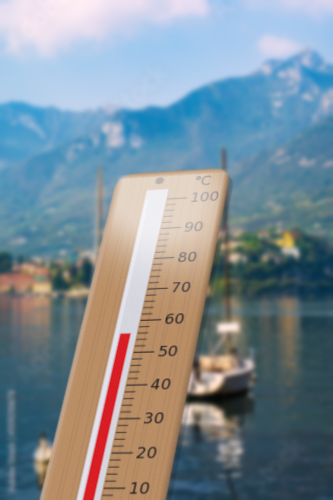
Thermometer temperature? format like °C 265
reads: °C 56
